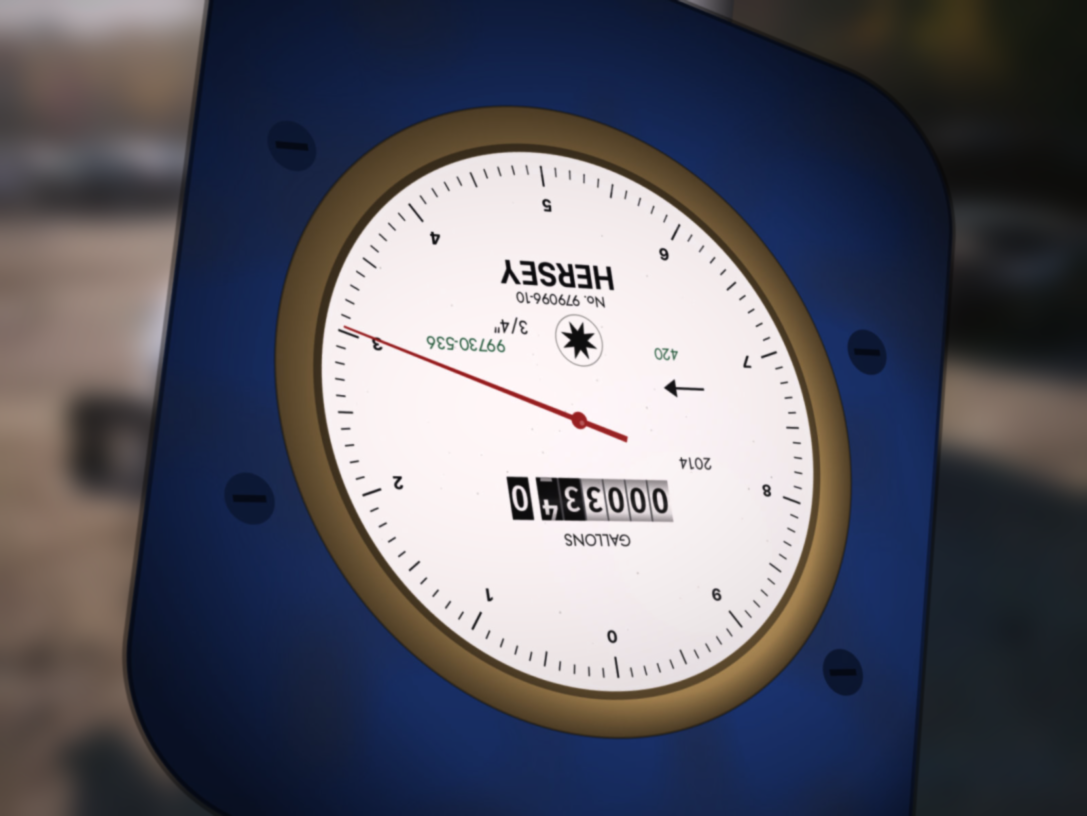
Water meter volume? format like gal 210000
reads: gal 3343.0
